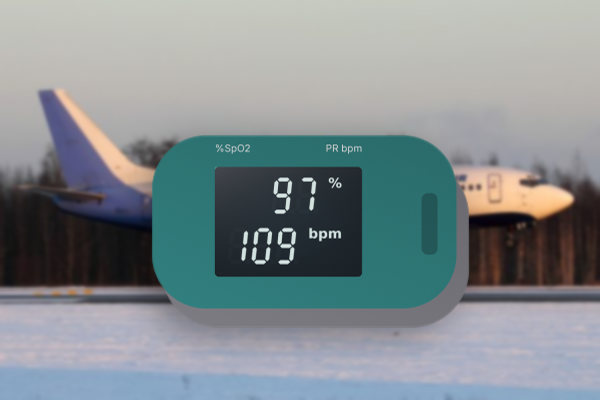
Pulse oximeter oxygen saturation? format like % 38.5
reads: % 97
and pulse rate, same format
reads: bpm 109
